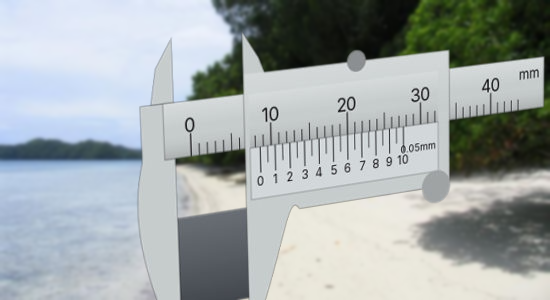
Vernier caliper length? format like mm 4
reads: mm 8.6
